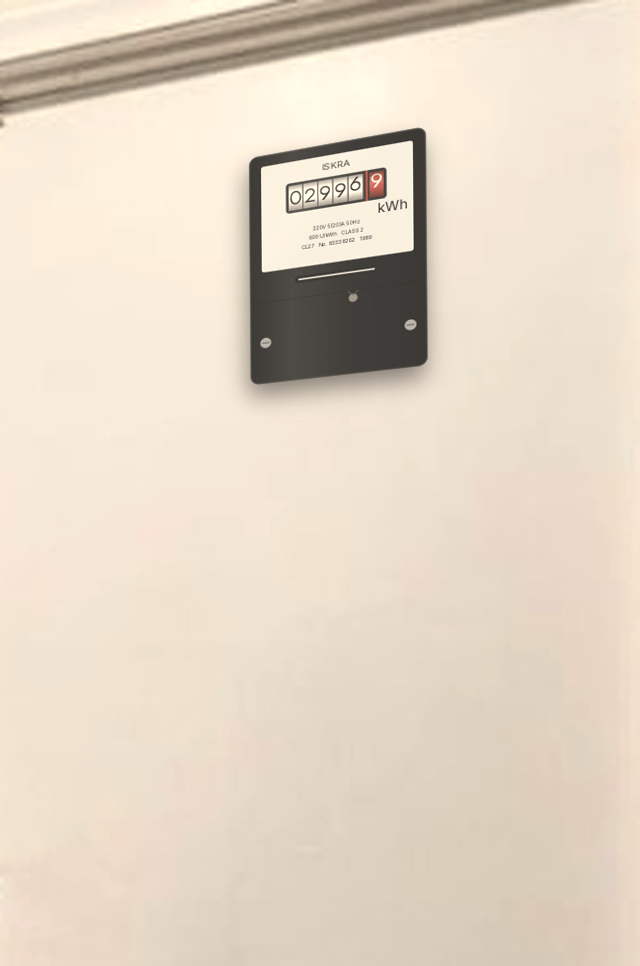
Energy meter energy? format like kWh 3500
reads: kWh 2996.9
